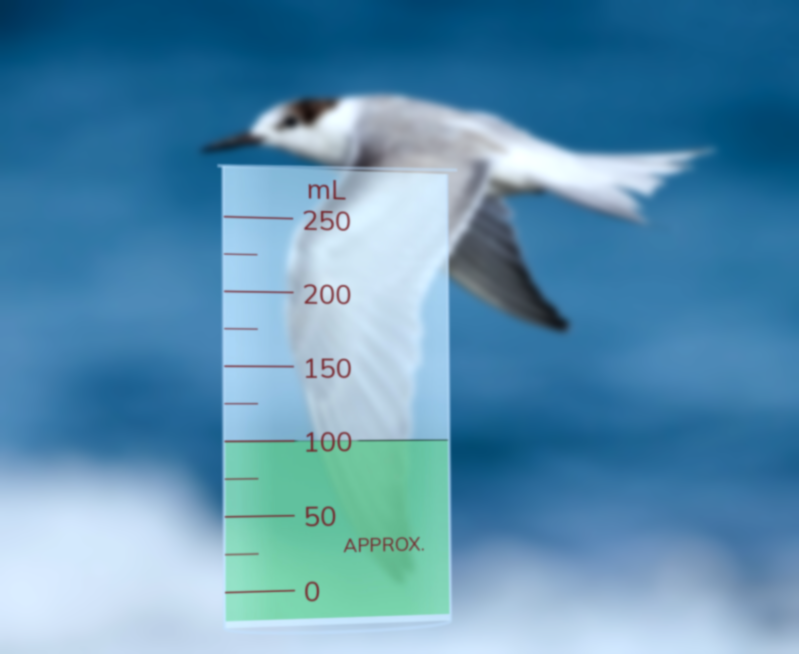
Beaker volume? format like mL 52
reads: mL 100
